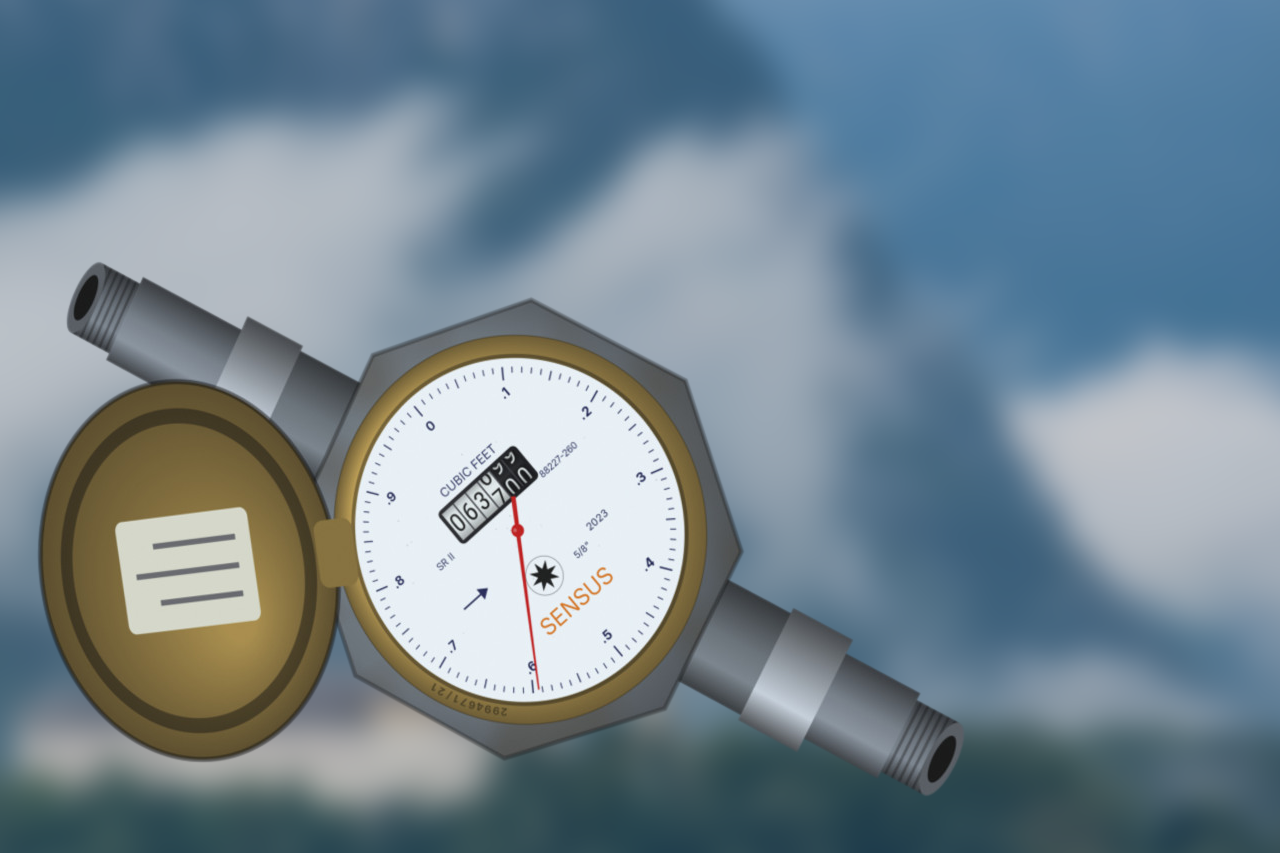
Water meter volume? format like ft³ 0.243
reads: ft³ 63699.59
